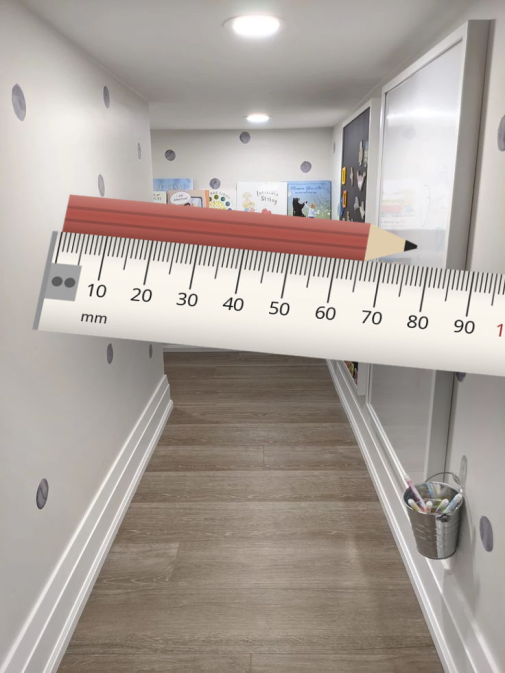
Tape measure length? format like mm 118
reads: mm 77
